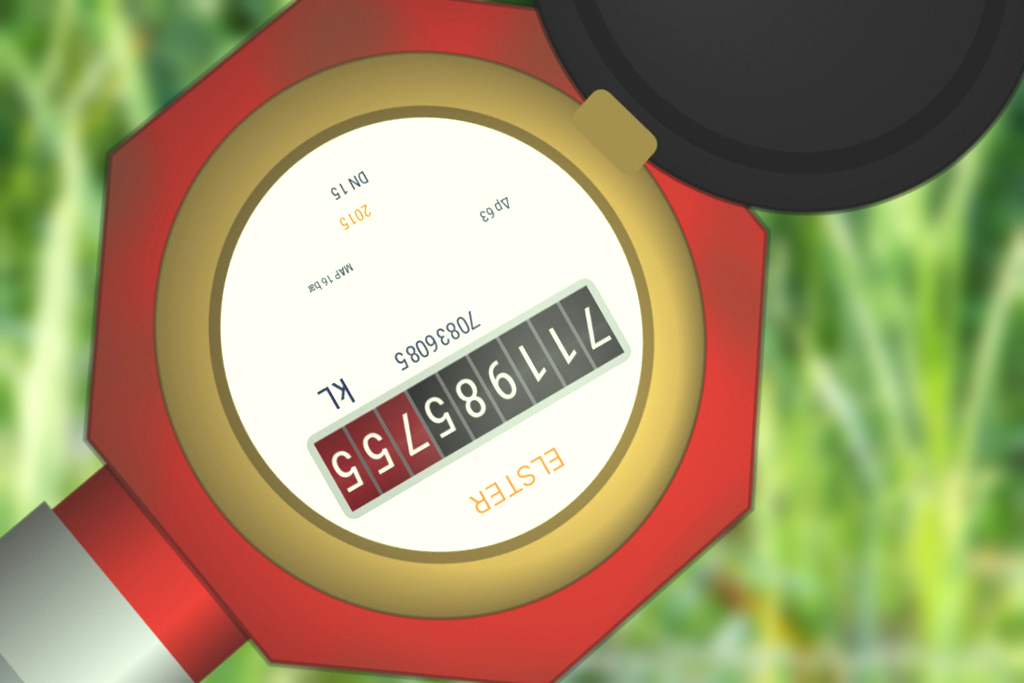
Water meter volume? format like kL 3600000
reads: kL 711985.755
